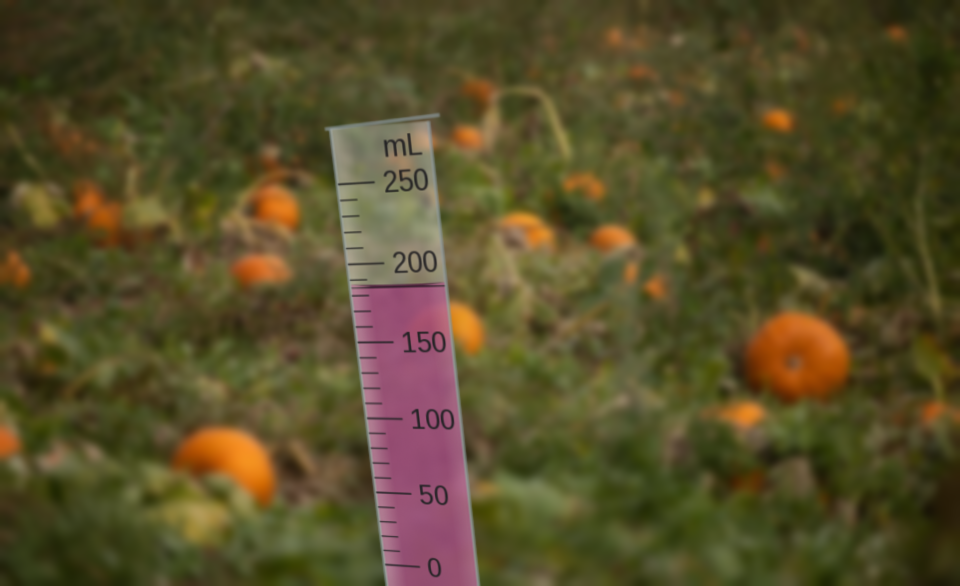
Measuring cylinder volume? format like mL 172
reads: mL 185
